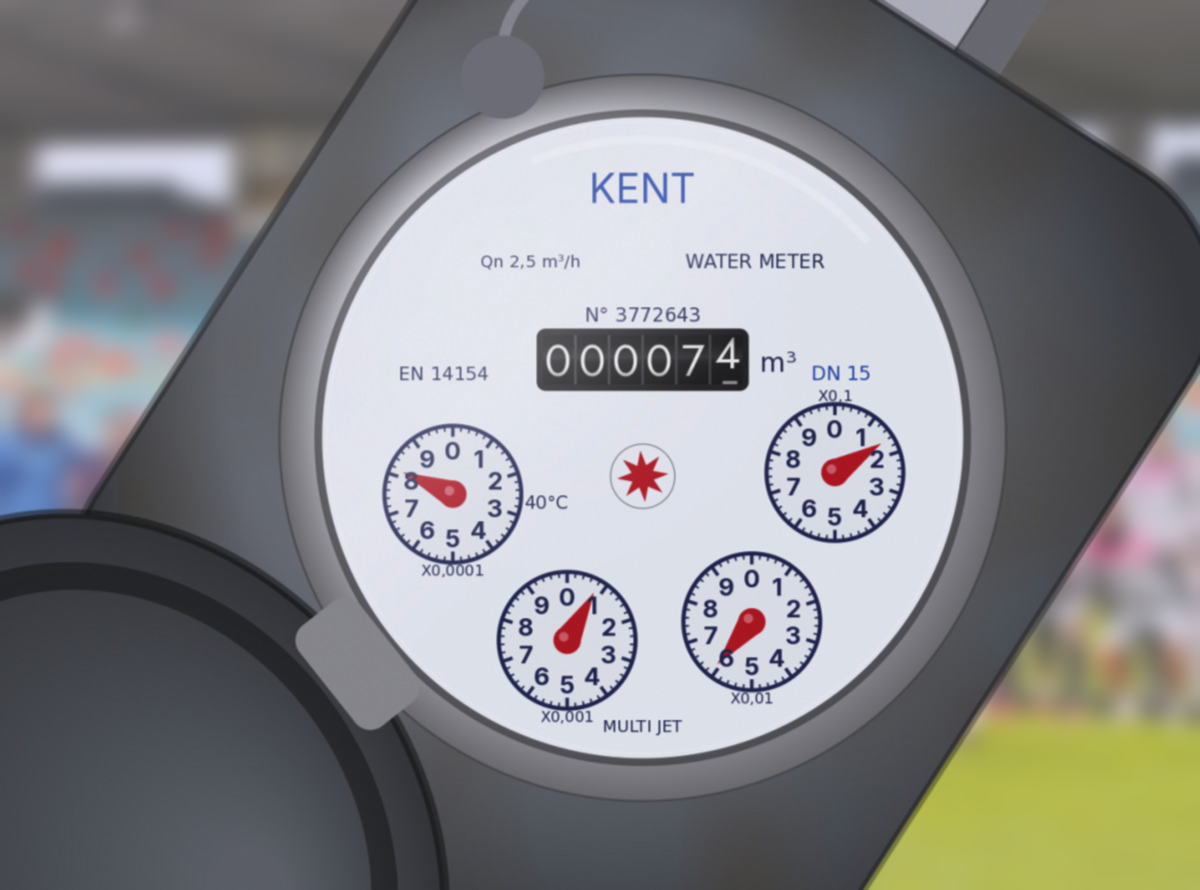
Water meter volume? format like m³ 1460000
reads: m³ 74.1608
